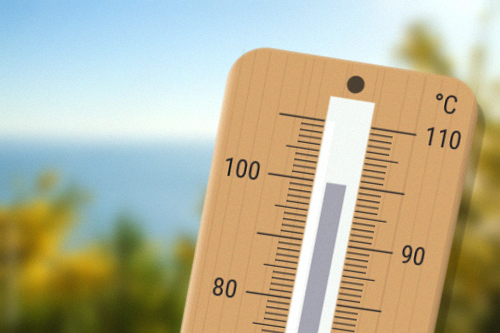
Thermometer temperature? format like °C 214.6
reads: °C 100
